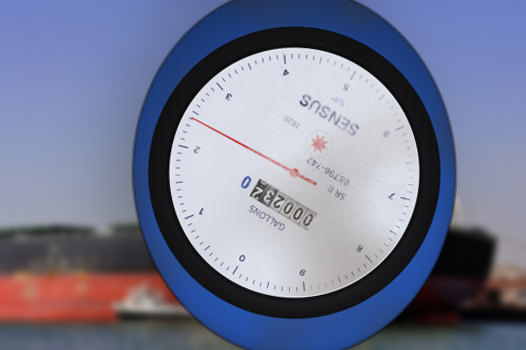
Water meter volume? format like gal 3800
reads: gal 2322.4
